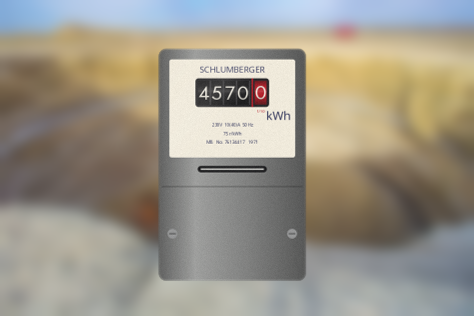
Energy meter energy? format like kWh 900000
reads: kWh 4570.0
